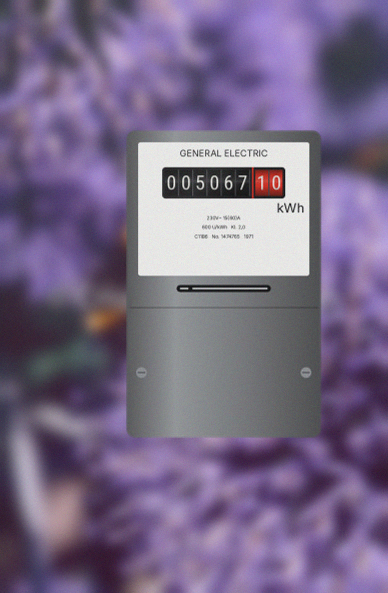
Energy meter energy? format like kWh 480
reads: kWh 5067.10
